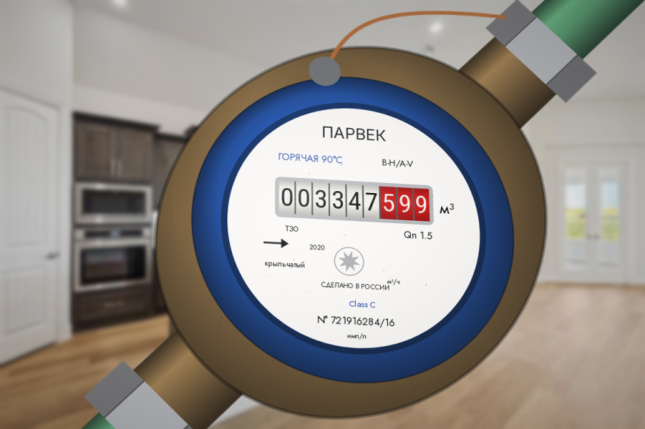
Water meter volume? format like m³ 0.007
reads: m³ 3347.599
